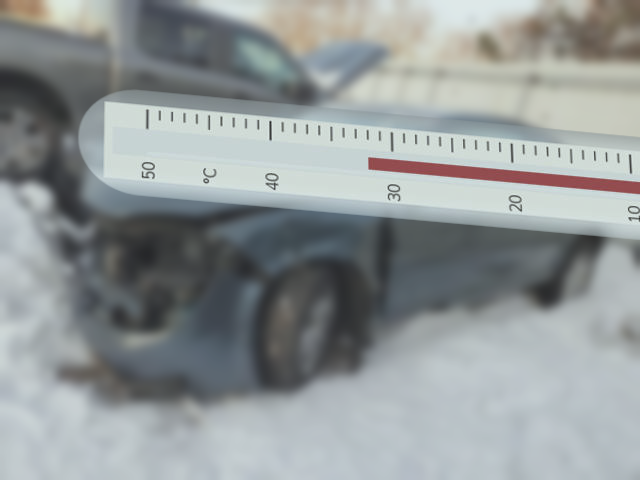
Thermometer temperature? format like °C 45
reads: °C 32
